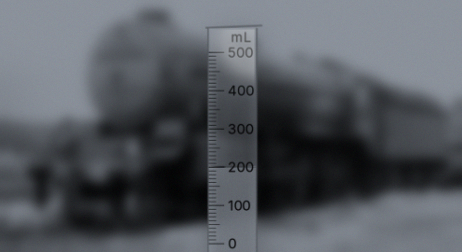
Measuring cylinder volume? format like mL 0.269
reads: mL 200
